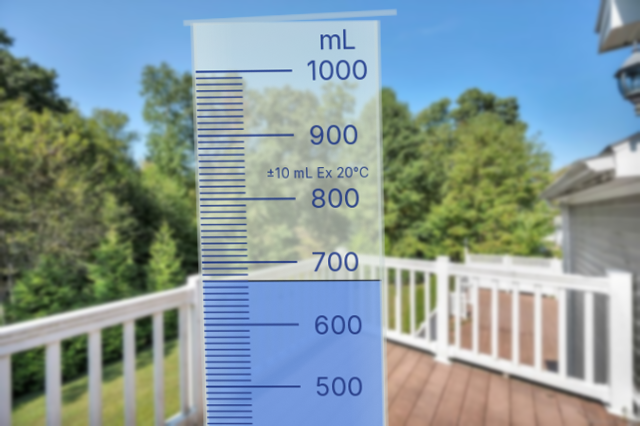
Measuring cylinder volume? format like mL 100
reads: mL 670
